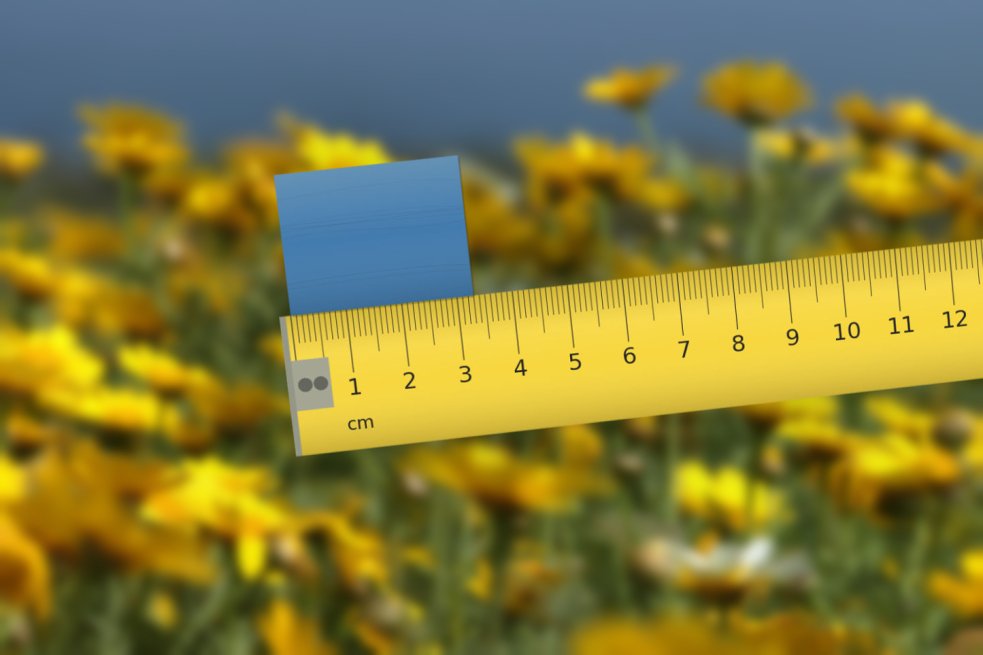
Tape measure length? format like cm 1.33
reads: cm 3.3
